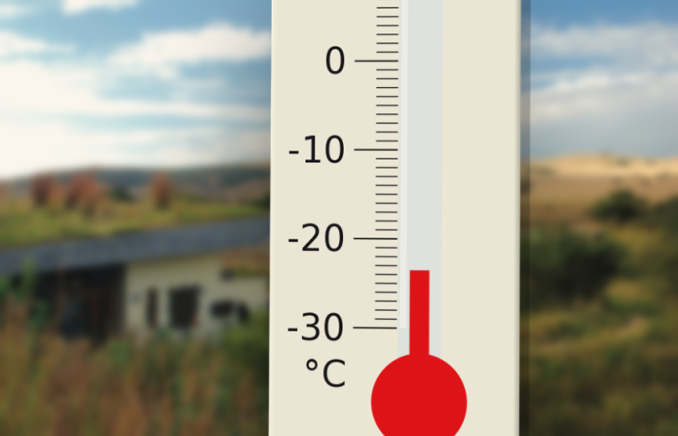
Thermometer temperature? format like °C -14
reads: °C -23.5
